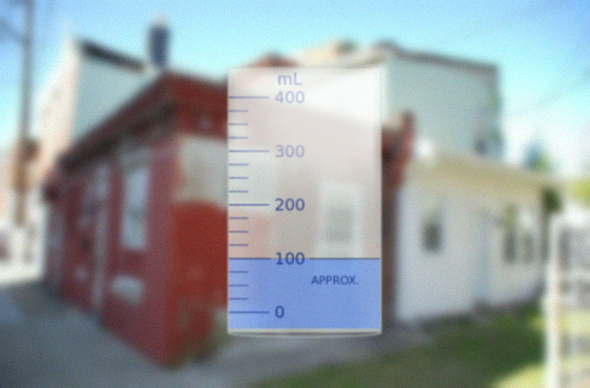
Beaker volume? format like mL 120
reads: mL 100
